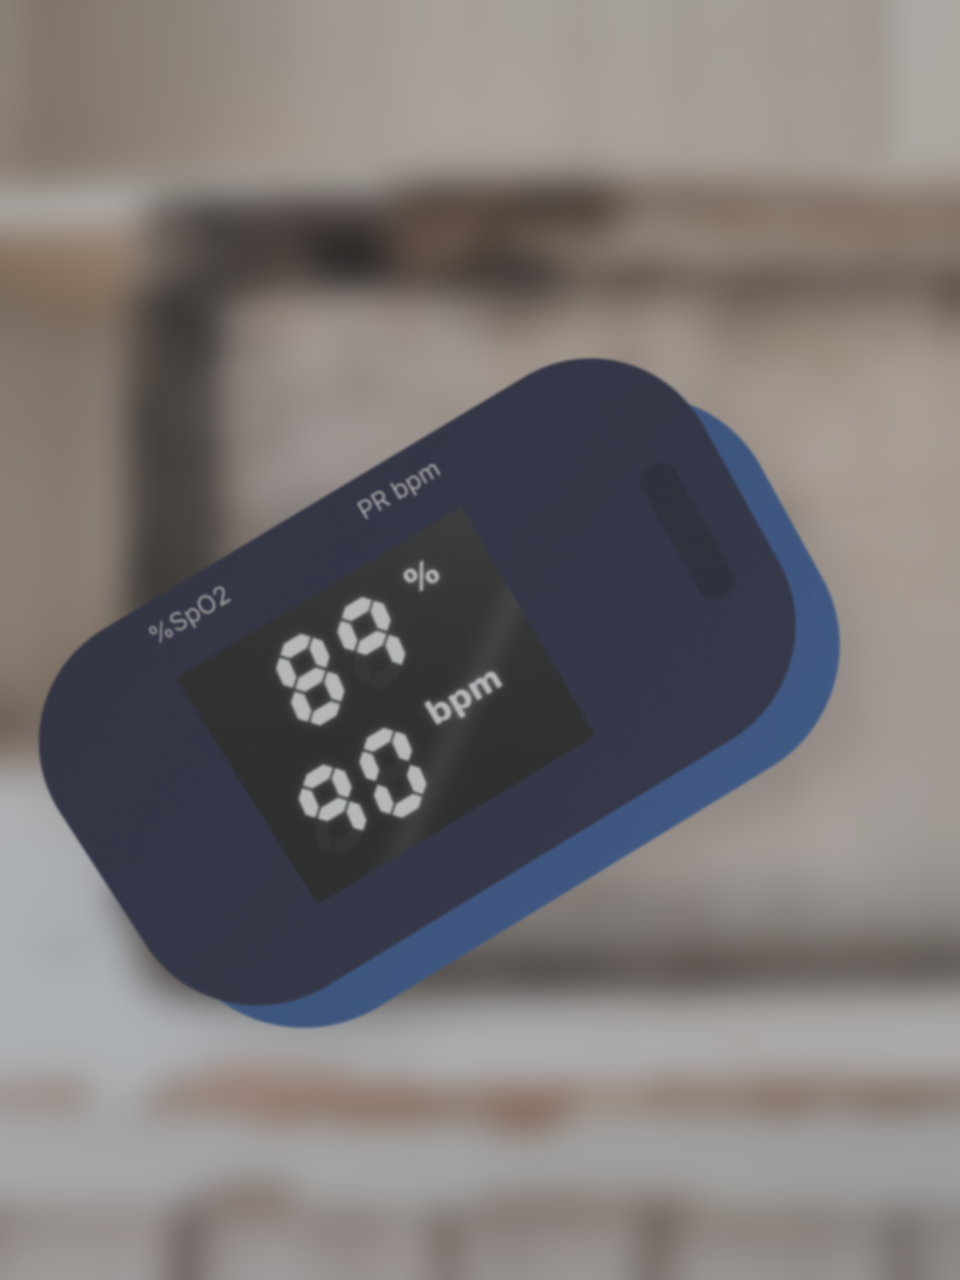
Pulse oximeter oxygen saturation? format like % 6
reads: % 89
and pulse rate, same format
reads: bpm 90
